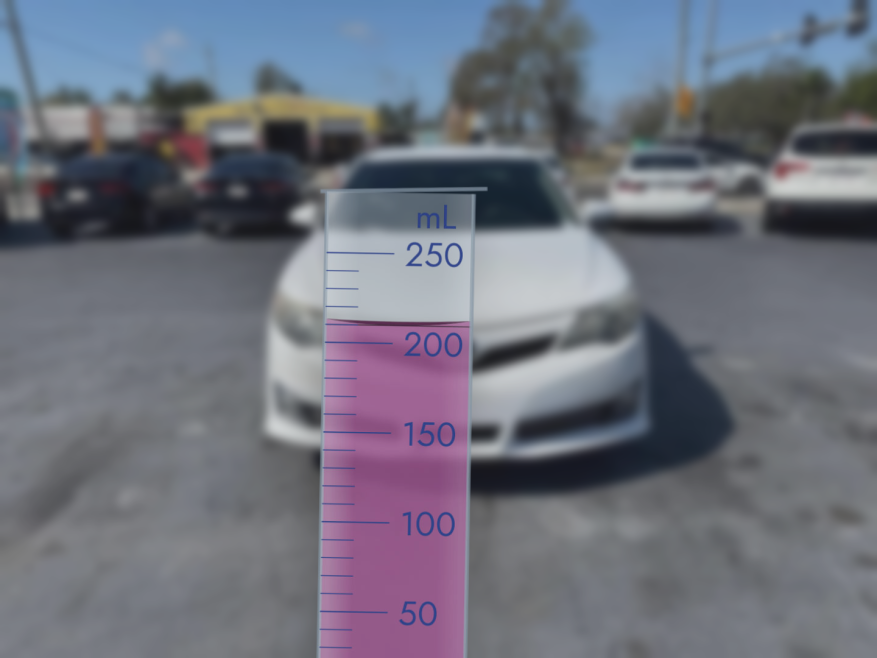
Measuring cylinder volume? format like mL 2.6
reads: mL 210
